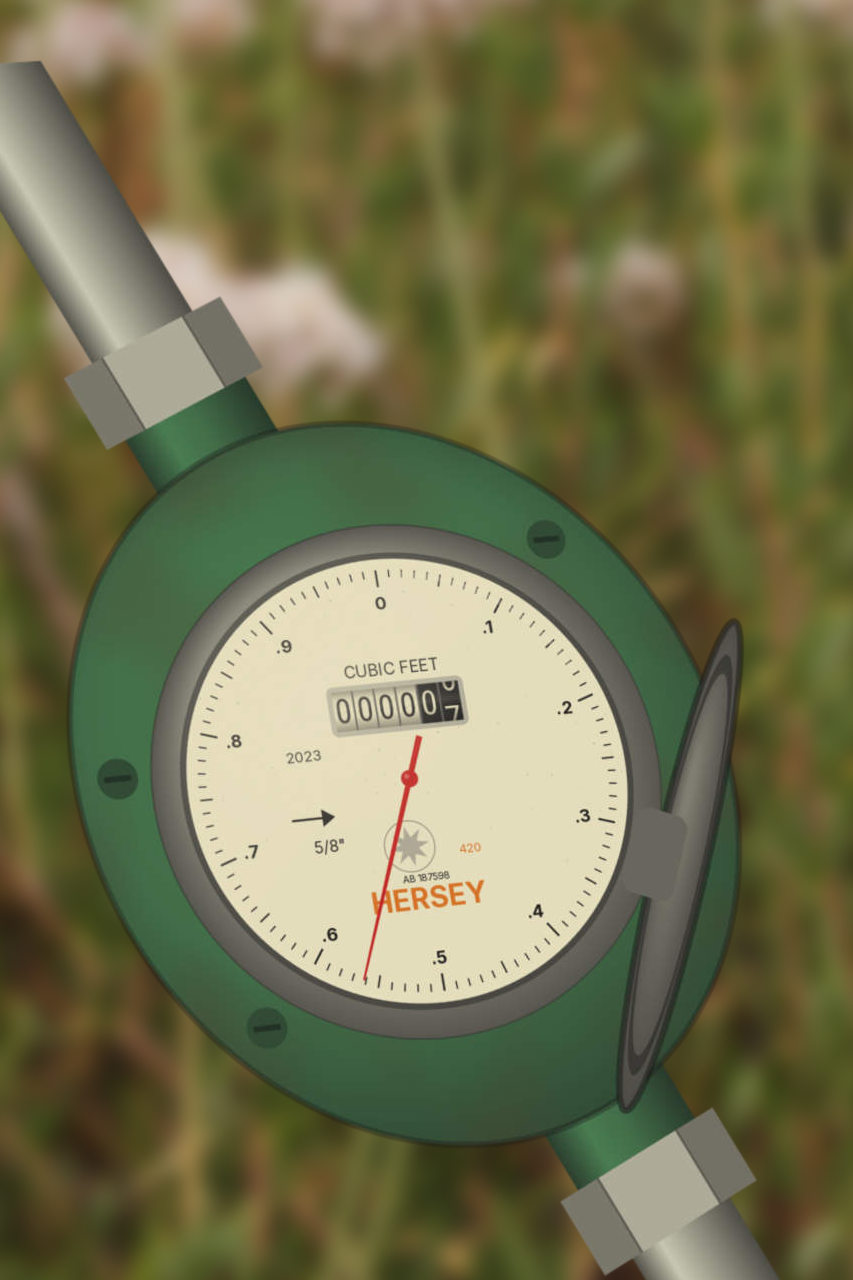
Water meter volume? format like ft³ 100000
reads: ft³ 6.56
